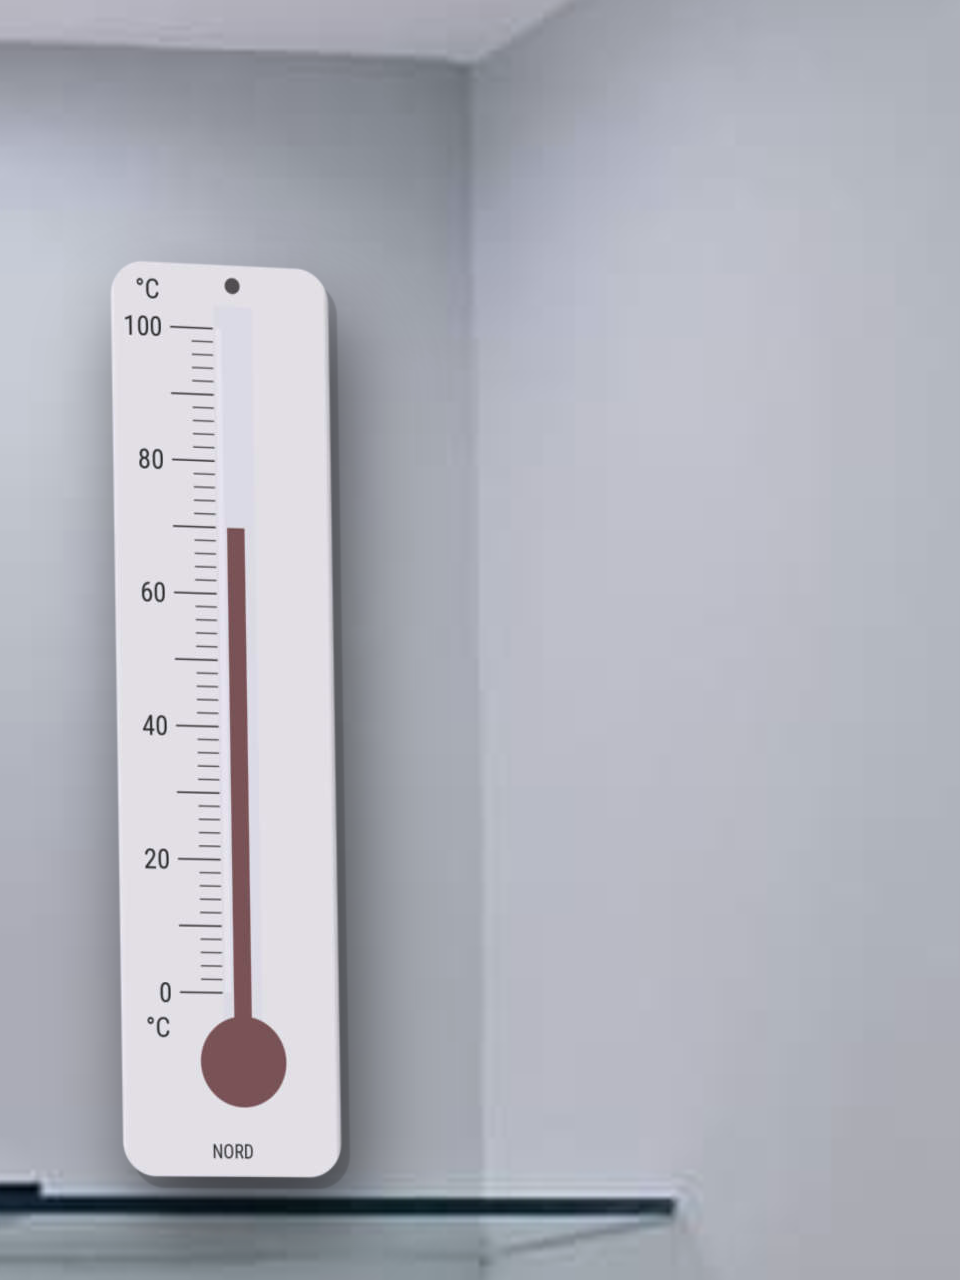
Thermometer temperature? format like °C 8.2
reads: °C 70
